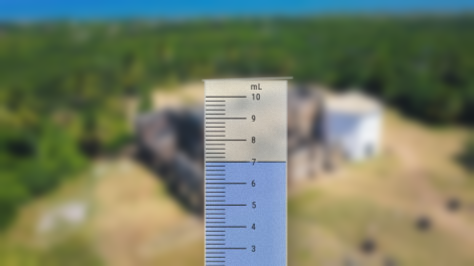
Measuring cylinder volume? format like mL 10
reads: mL 7
